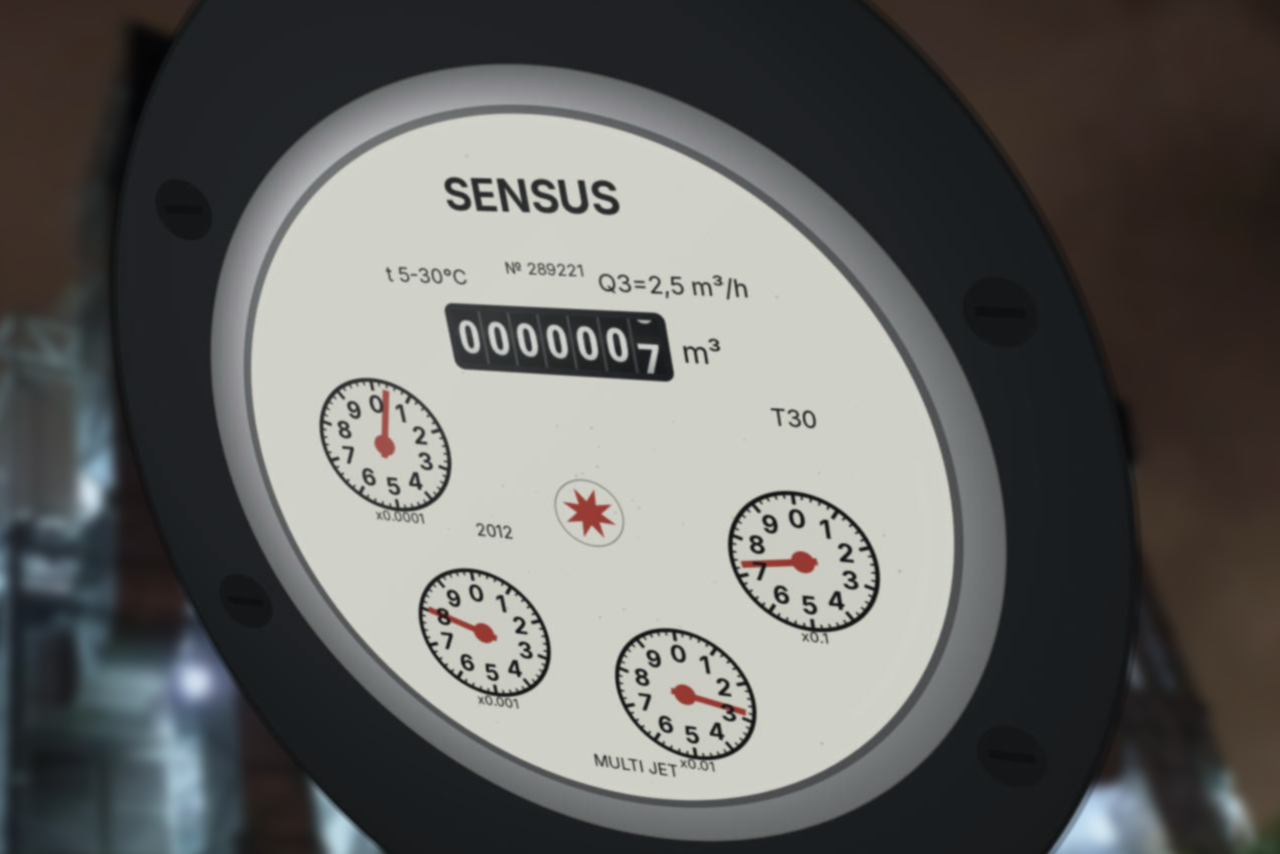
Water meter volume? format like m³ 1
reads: m³ 6.7280
